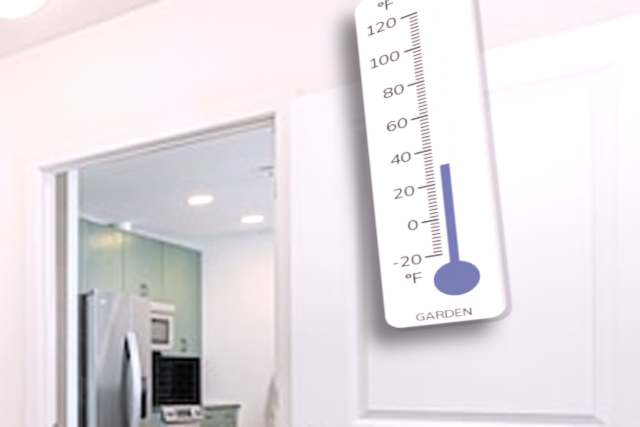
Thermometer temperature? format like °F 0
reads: °F 30
